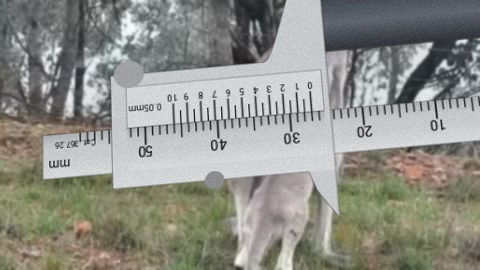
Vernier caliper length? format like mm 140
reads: mm 27.0
